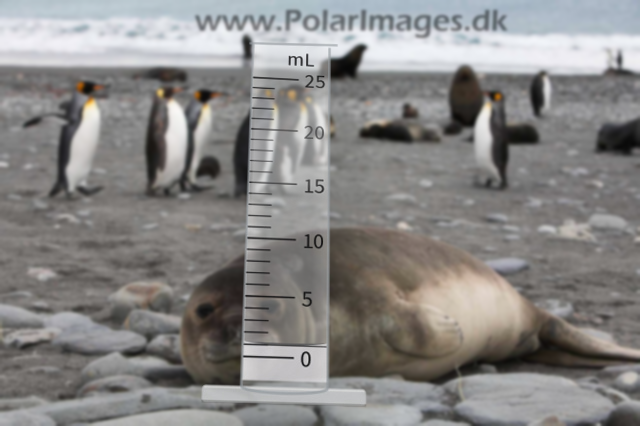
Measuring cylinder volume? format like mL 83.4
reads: mL 1
